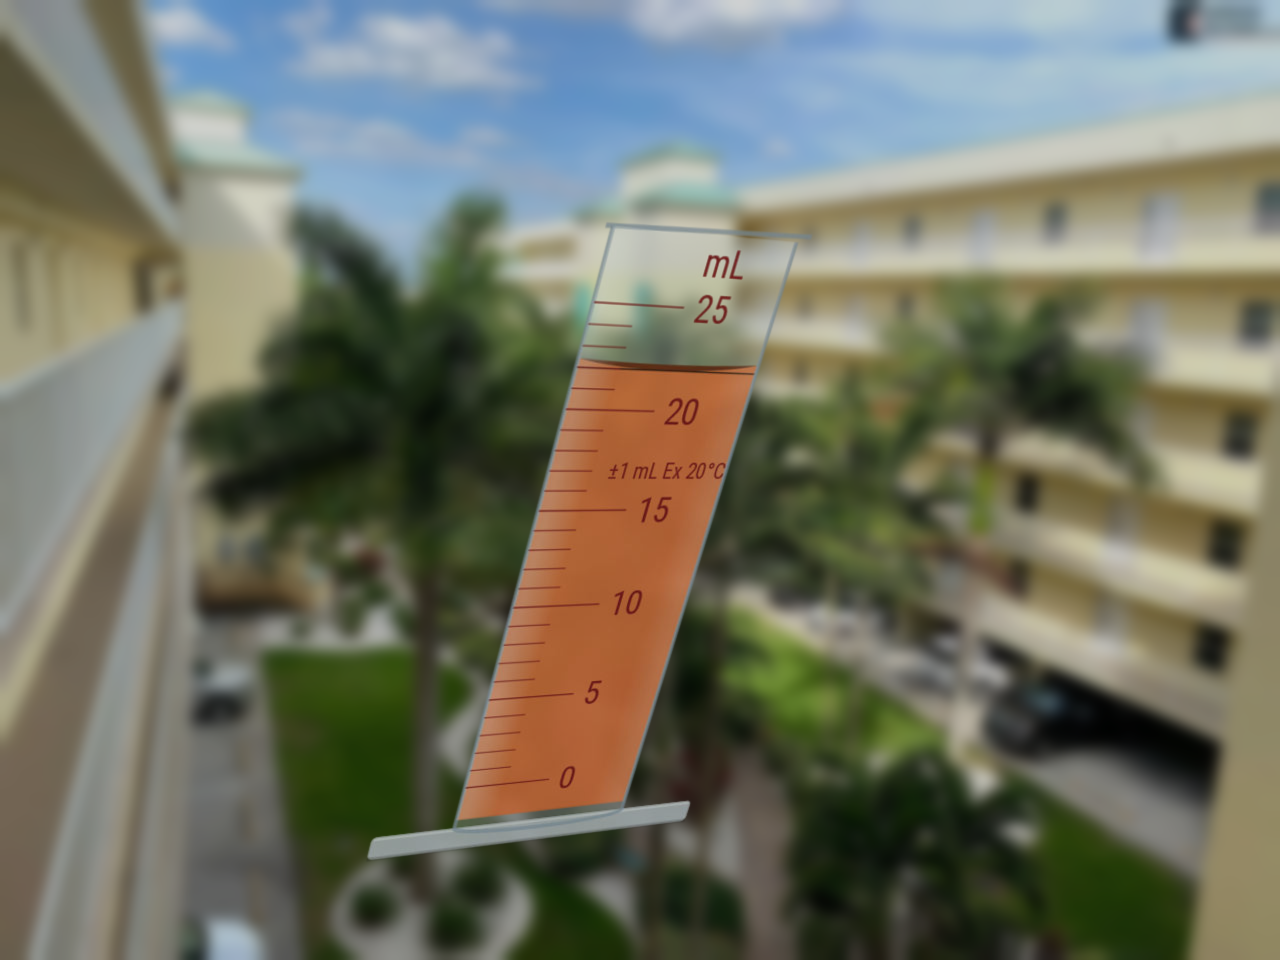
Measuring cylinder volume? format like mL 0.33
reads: mL 22
